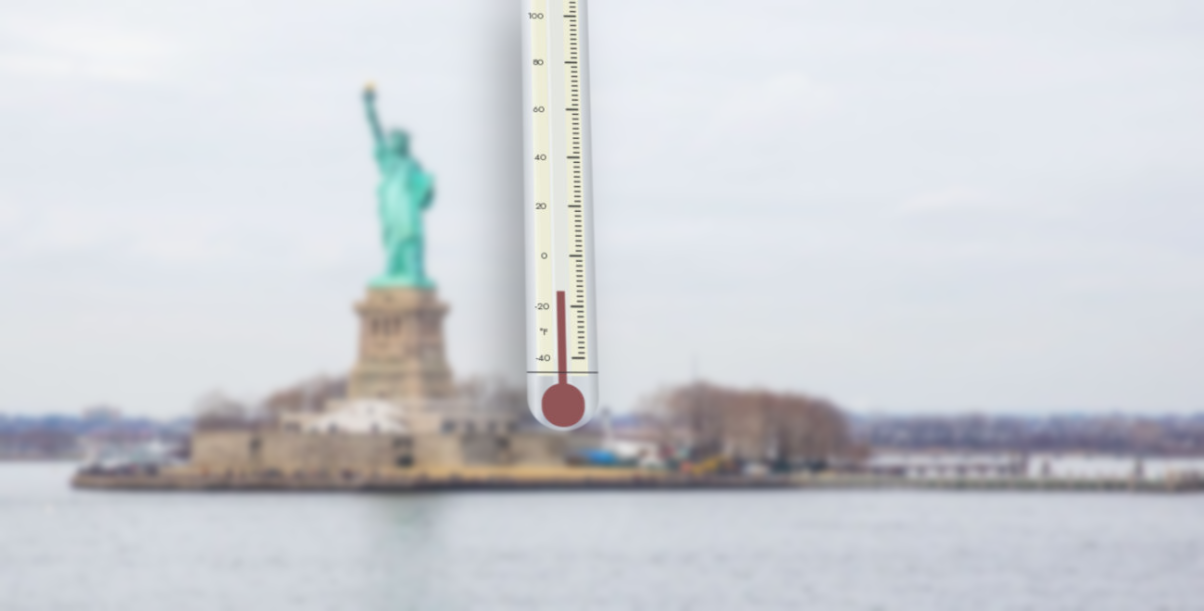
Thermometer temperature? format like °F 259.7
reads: °F -14
